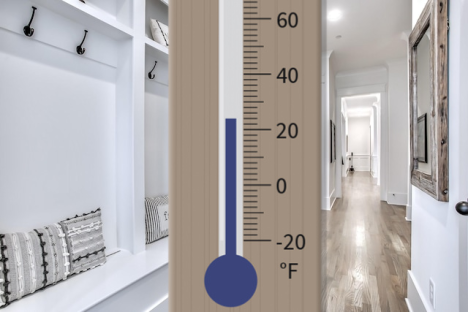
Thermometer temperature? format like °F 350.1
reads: °F 24
